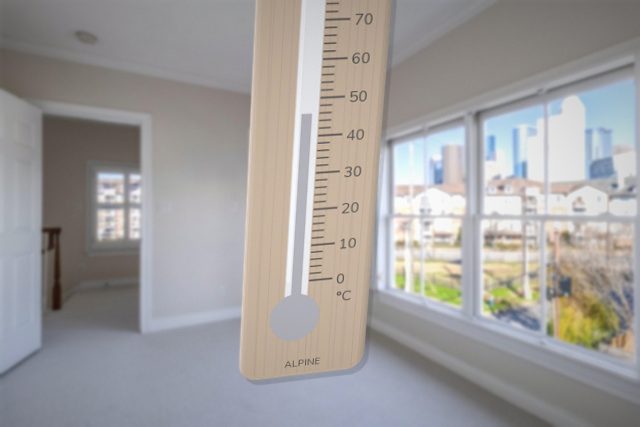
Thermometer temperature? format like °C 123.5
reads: °C 46
